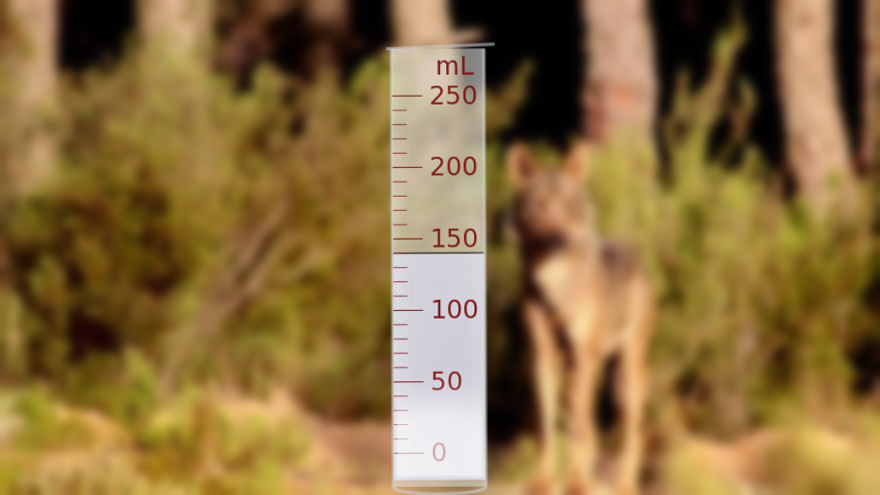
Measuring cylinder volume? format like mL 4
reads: mL 140
